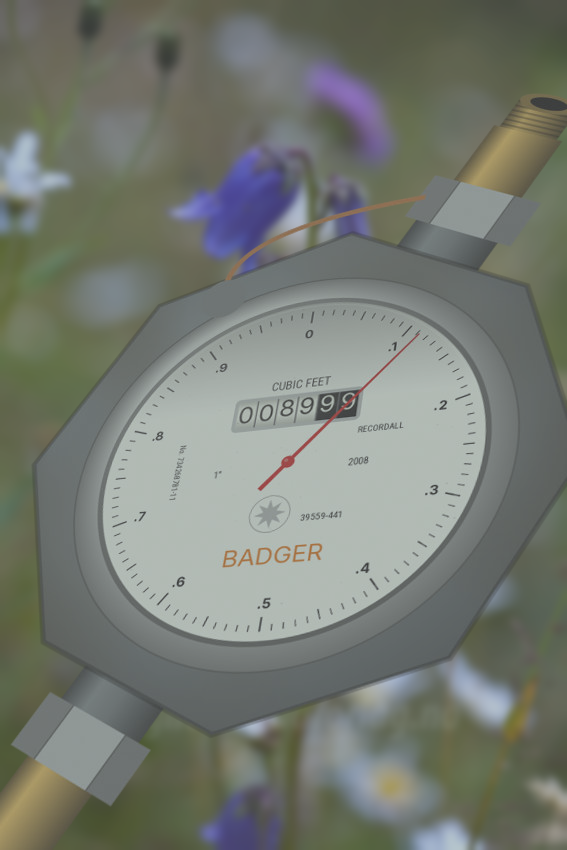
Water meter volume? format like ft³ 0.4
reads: ft³ 8999.11
